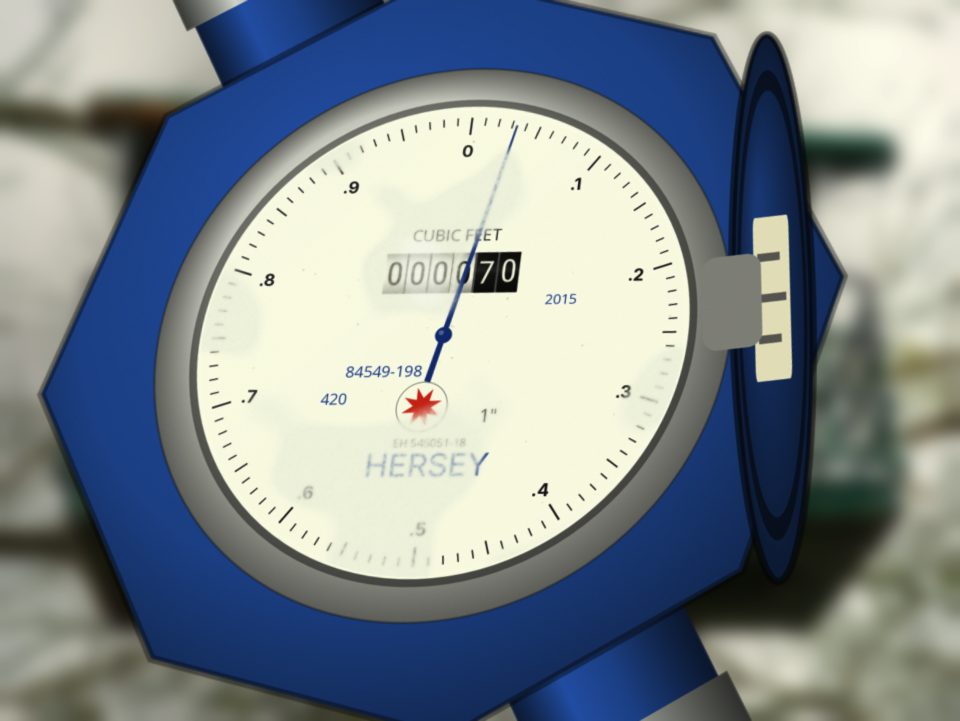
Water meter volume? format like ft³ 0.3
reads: ft³ 70.03
